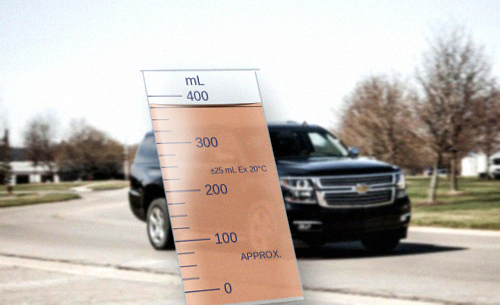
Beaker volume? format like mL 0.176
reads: mL 375
